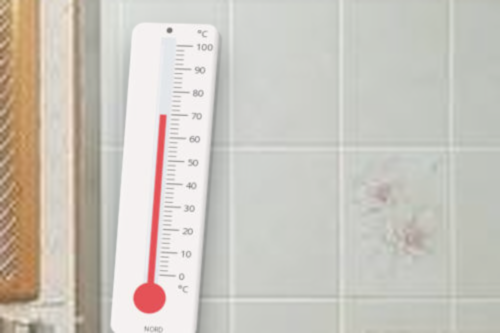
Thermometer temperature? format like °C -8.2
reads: °C 70
